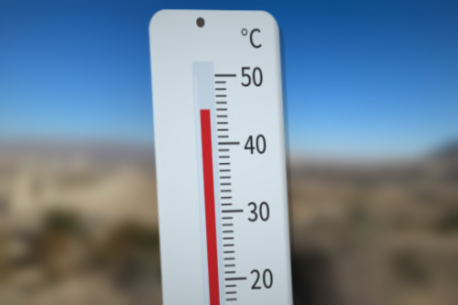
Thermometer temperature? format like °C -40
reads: °C 45
